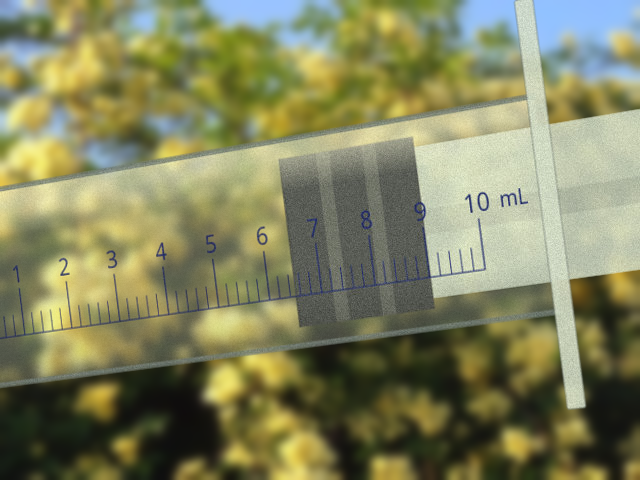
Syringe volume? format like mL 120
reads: mL 6.5
